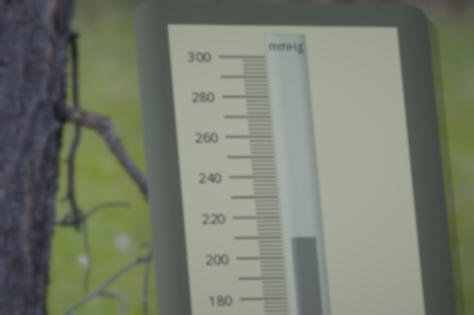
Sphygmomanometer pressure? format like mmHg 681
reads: mmHg 210
